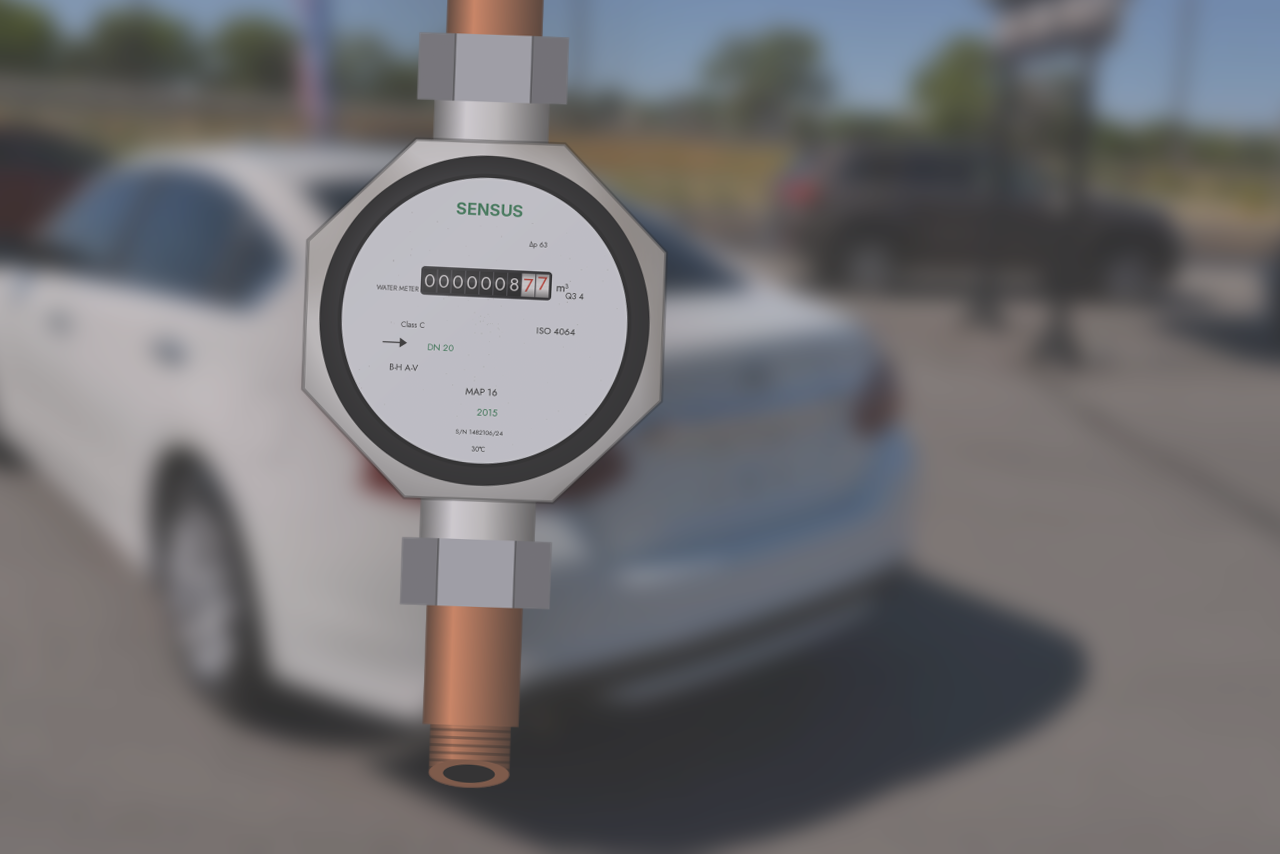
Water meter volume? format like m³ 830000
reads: m³ 8.77
